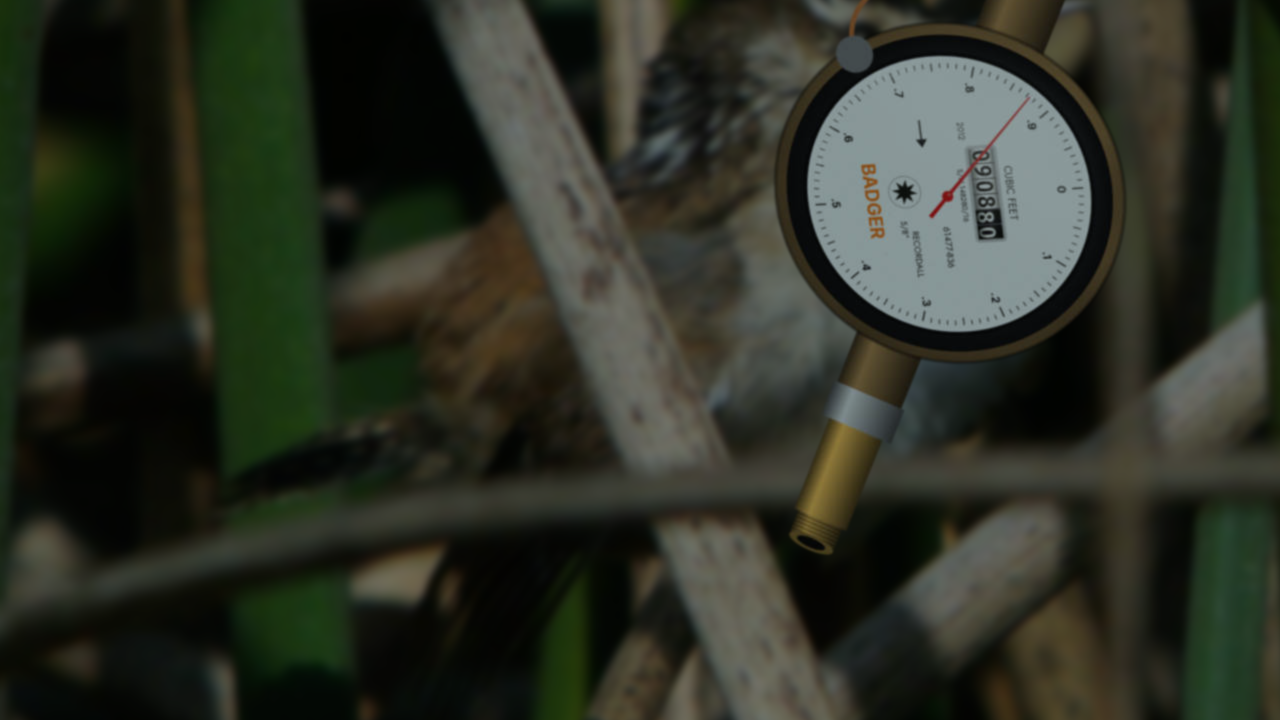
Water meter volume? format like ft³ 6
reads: ft³ 90879.87
